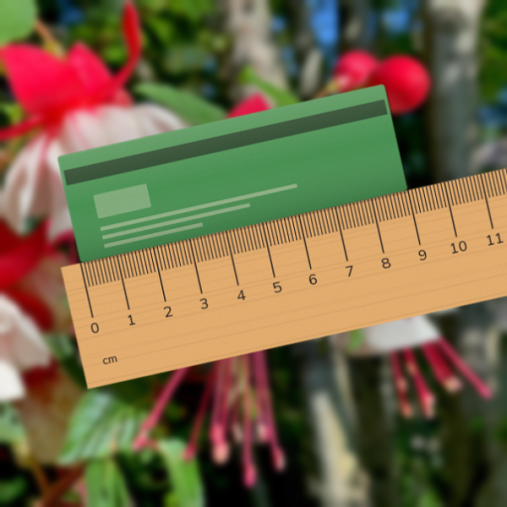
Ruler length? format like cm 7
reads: cm 9
